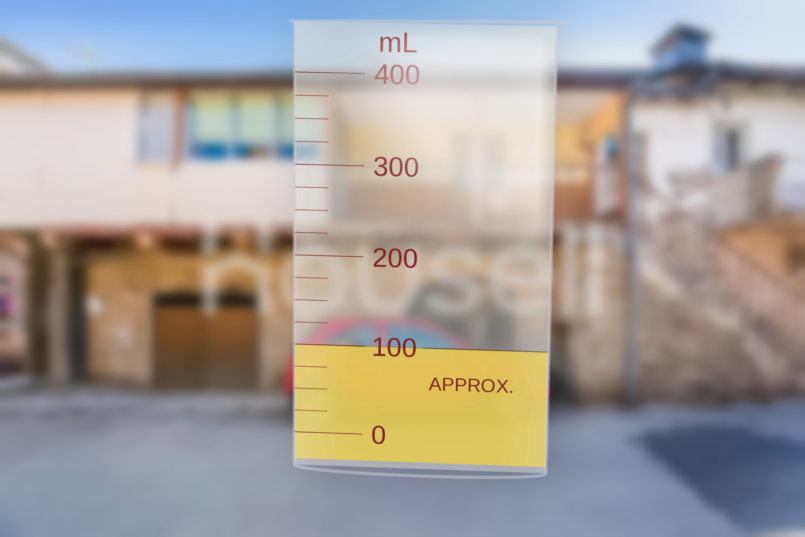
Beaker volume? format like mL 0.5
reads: mL 100
